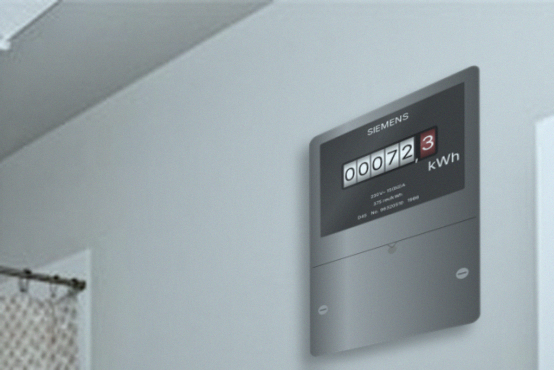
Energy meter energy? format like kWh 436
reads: kWh 72.3
